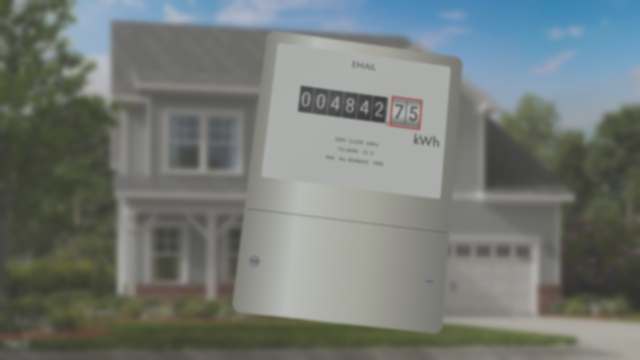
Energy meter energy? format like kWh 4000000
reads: kWh 4842.75
